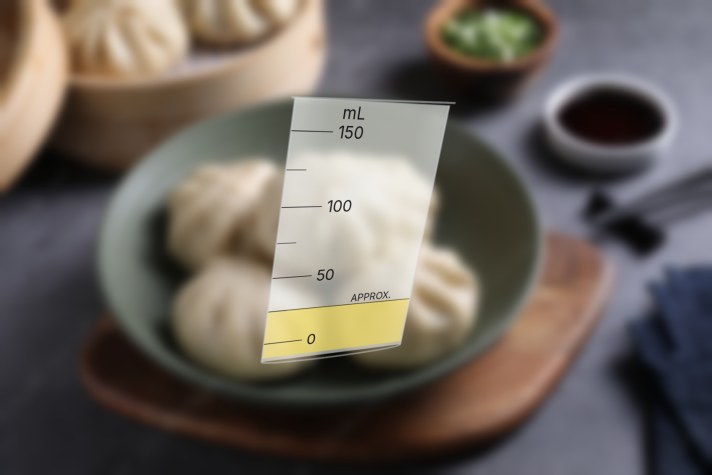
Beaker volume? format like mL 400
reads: mL 25
